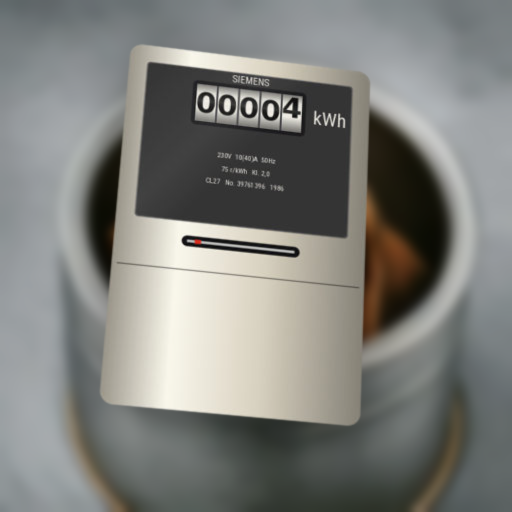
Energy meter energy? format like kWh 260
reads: kWh 4
